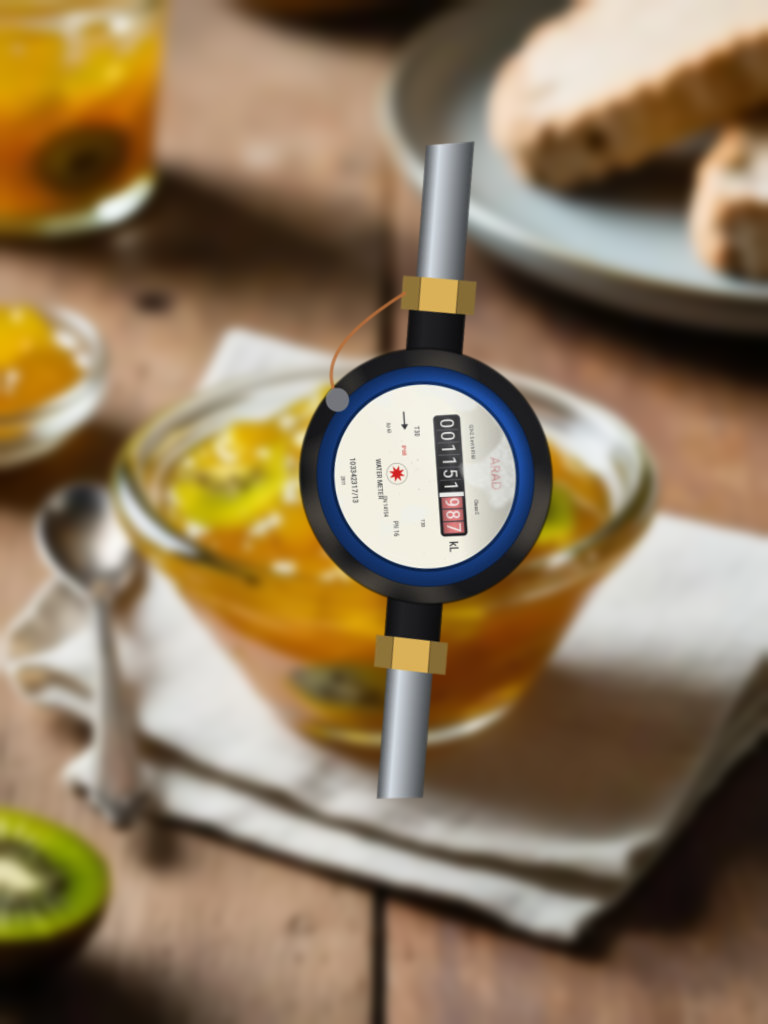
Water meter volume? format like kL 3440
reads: kL 1151.987
